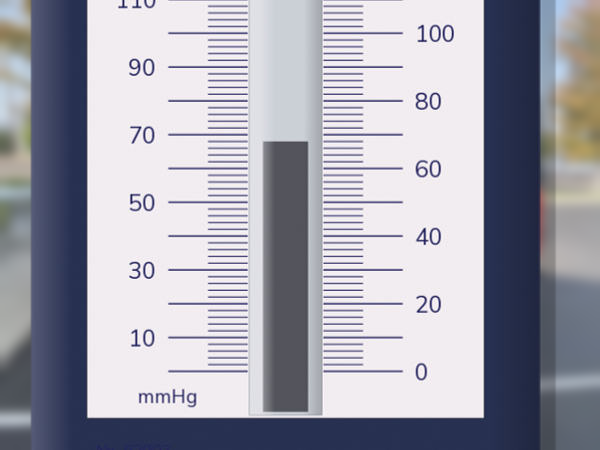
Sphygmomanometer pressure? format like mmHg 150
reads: mmHg 68
